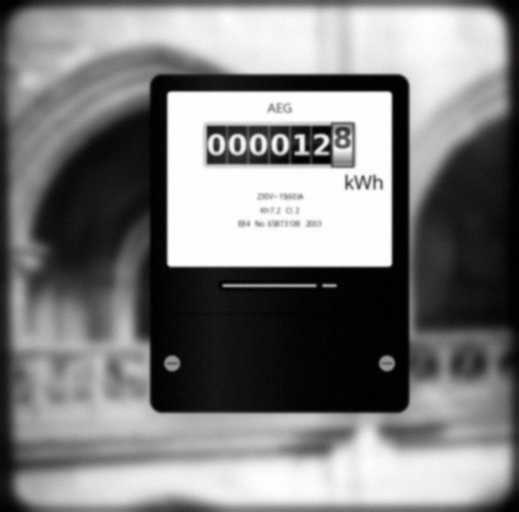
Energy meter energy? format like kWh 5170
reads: kWh 12.8
